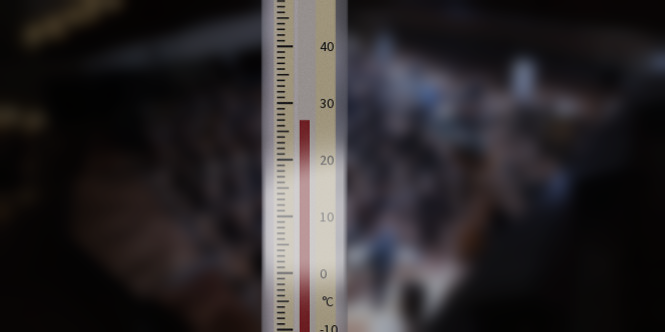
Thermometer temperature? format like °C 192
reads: °C 27
